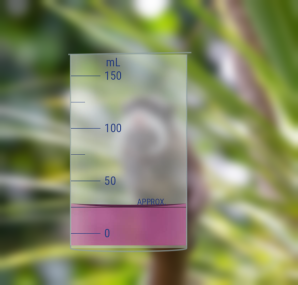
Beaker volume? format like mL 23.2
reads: mL 25
